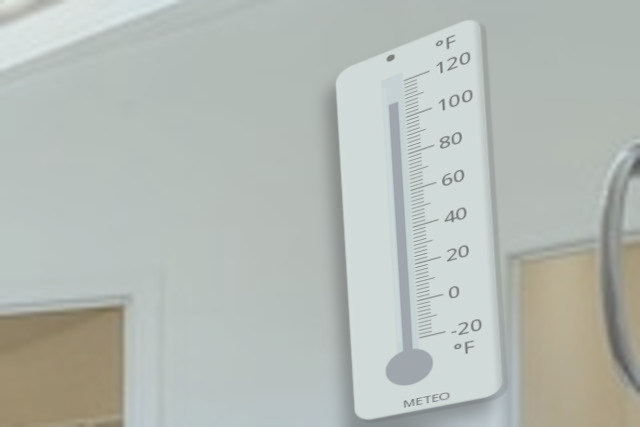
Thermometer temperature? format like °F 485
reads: °F 110
